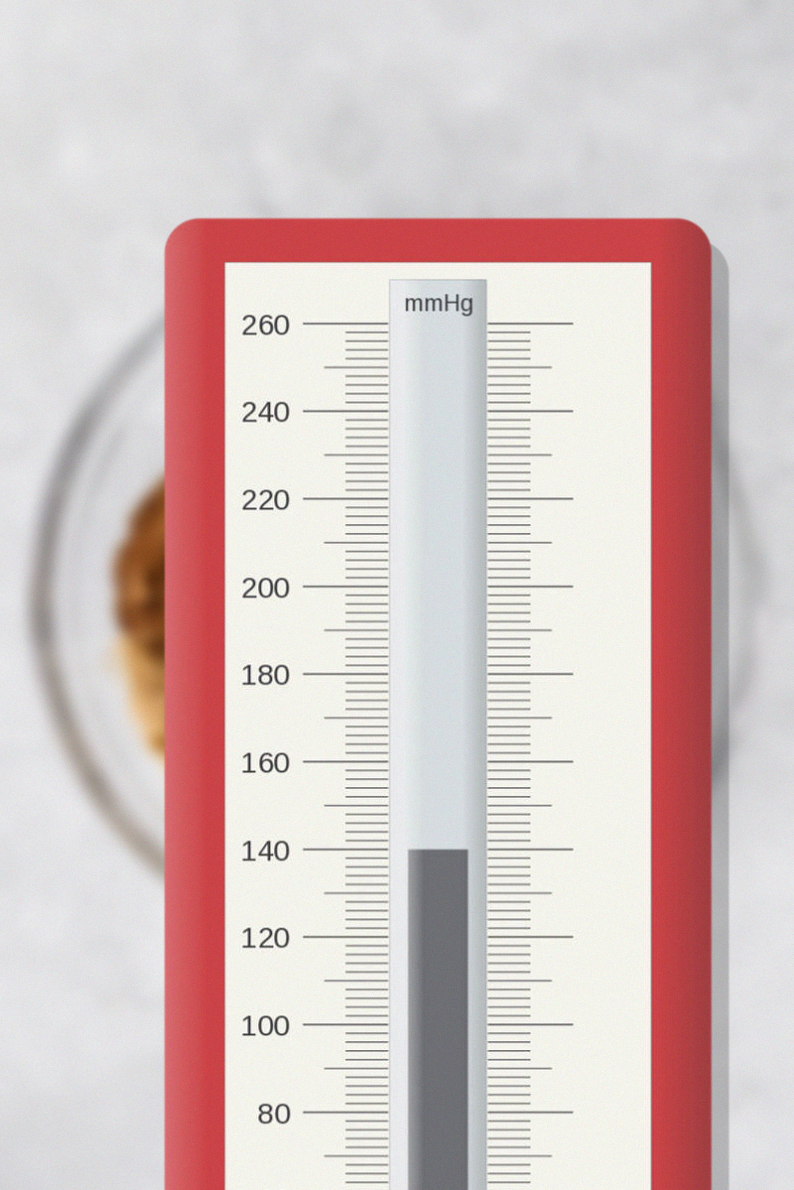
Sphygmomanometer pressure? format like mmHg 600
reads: mmHg 140
